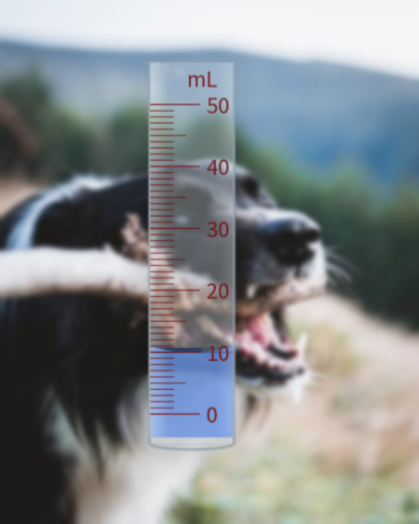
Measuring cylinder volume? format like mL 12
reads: mL 10
